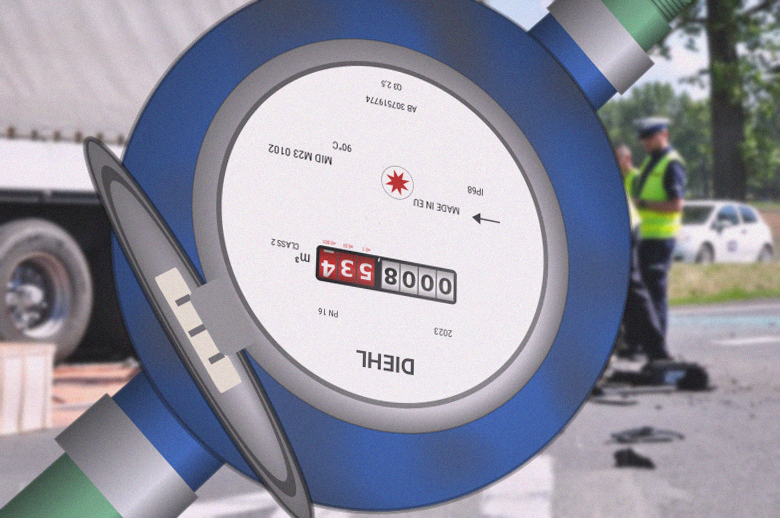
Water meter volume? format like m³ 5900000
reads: m³ 8.534
